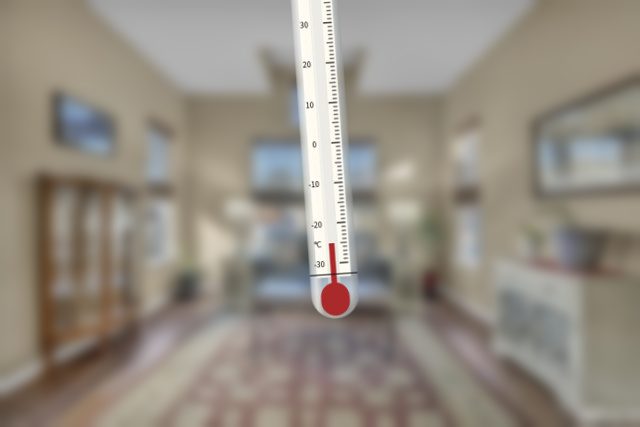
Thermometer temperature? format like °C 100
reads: °C -25
